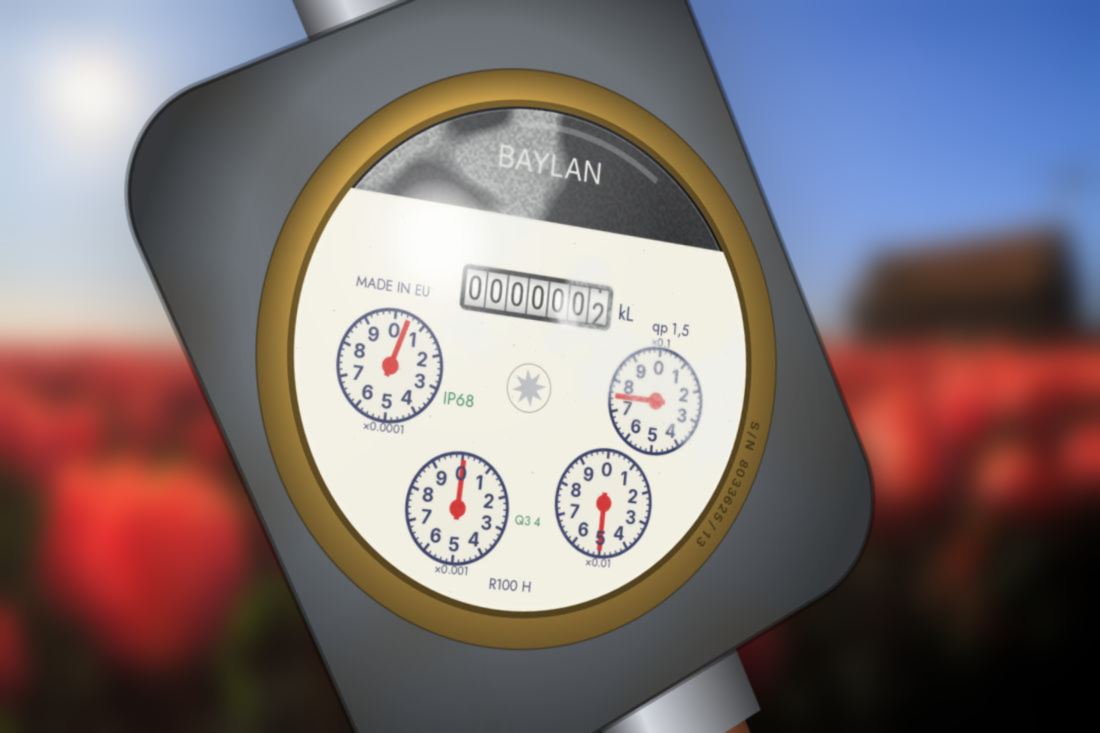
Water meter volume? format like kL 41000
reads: kL 1.7500
